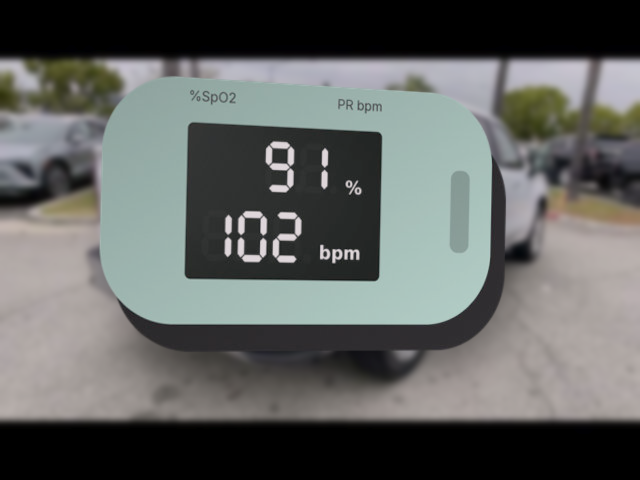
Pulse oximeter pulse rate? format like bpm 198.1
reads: bpm 102
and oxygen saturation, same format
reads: % 91
